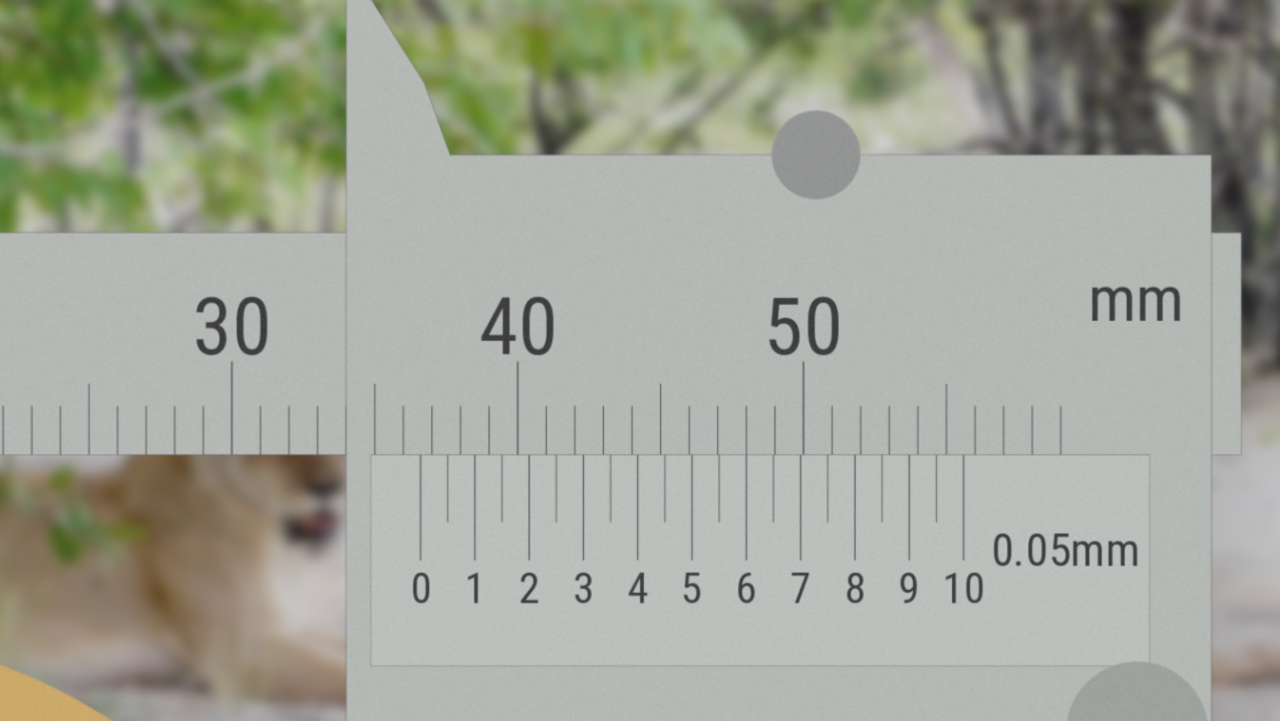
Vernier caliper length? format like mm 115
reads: mm 36.60
